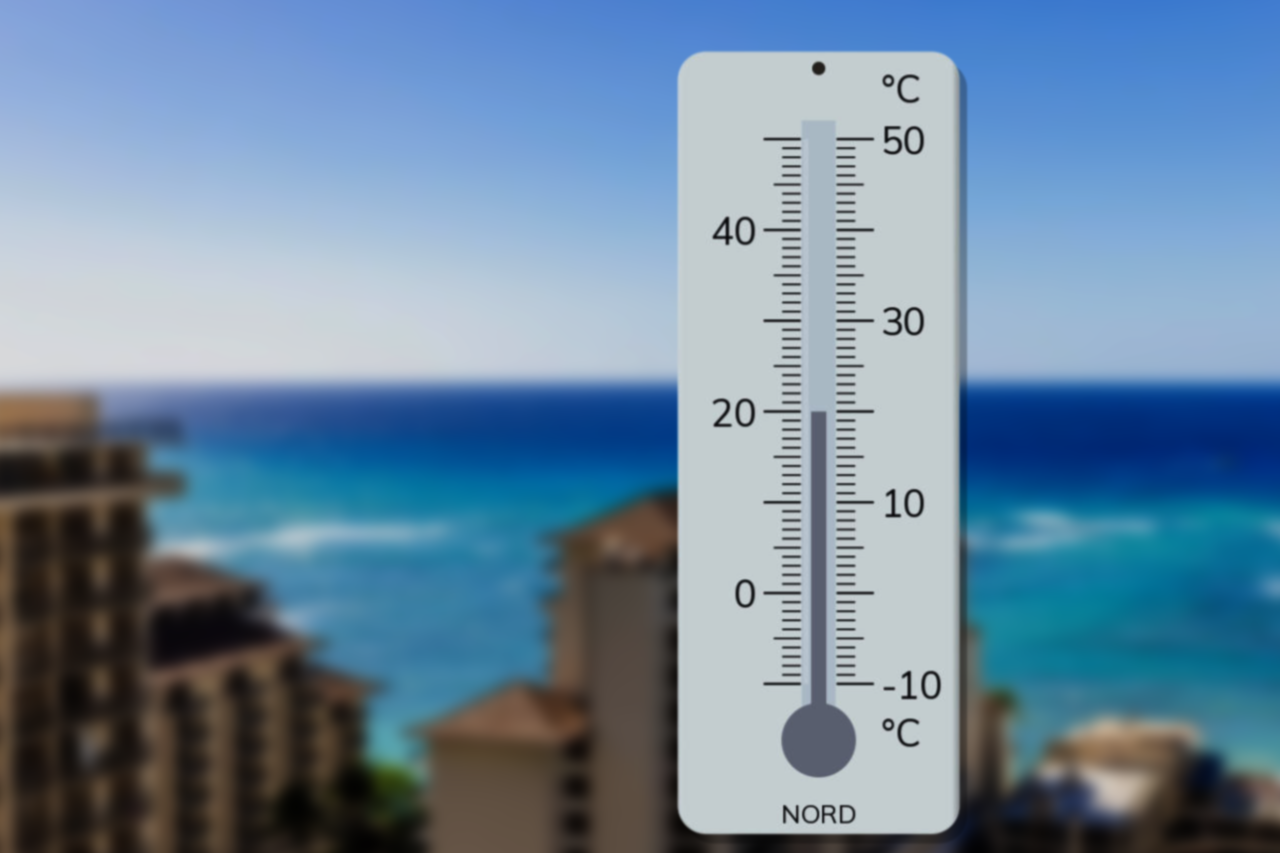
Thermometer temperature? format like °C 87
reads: °C 20
